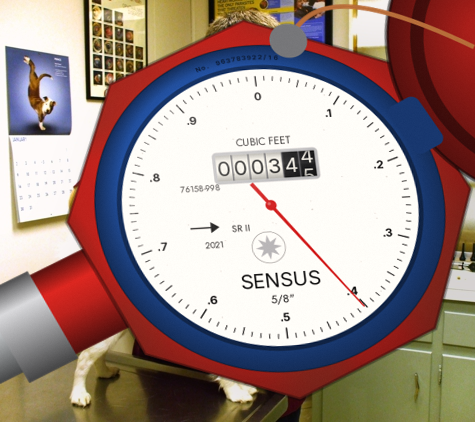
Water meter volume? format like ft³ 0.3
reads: ft³ 344.40
